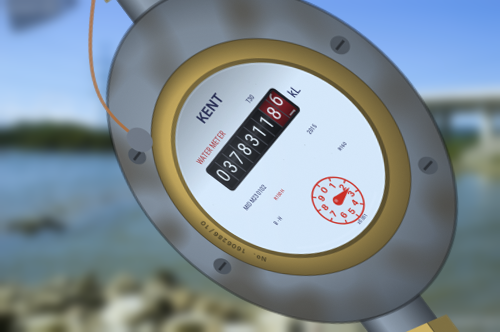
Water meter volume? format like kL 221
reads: kL 378311.862
